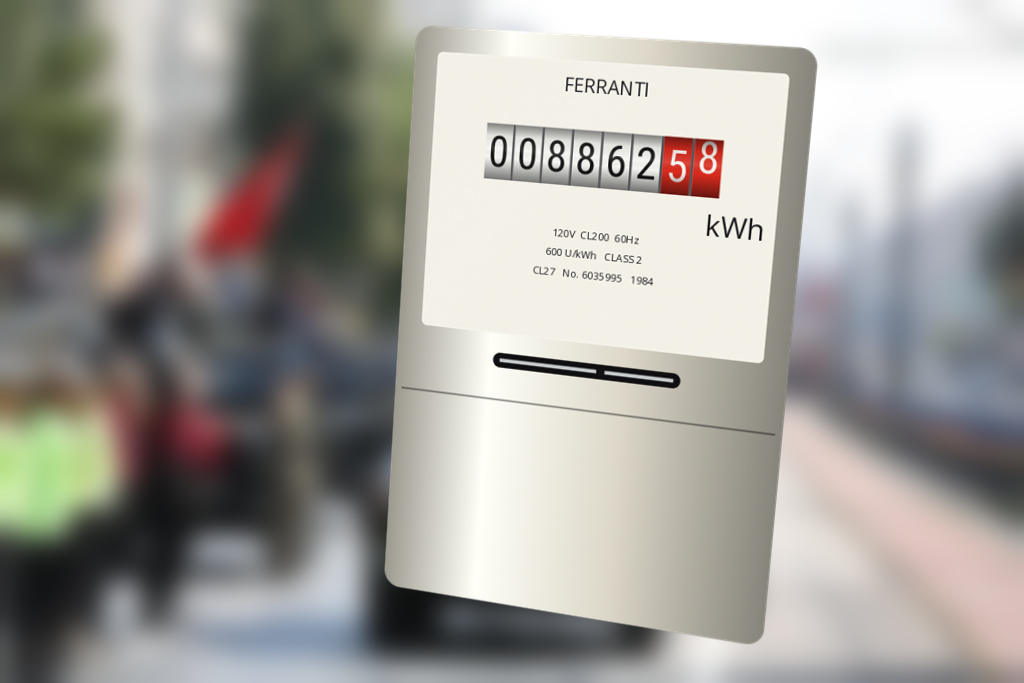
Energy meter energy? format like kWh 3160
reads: kWh 8862.58
